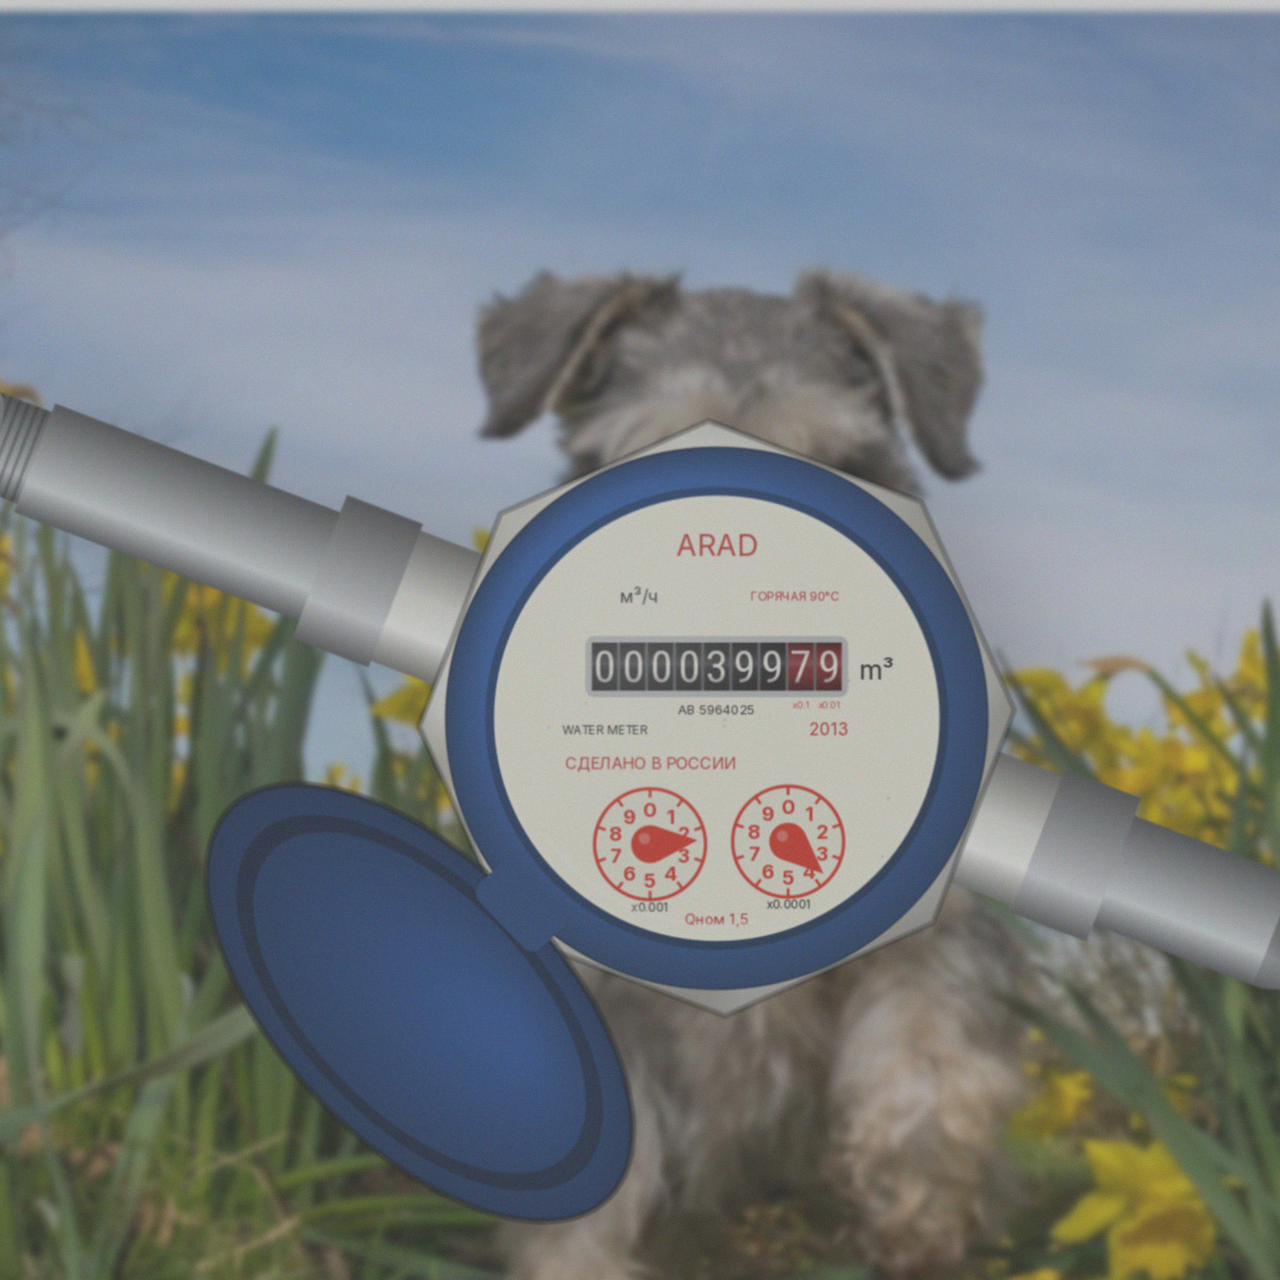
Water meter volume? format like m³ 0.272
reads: m³ 399.7923
